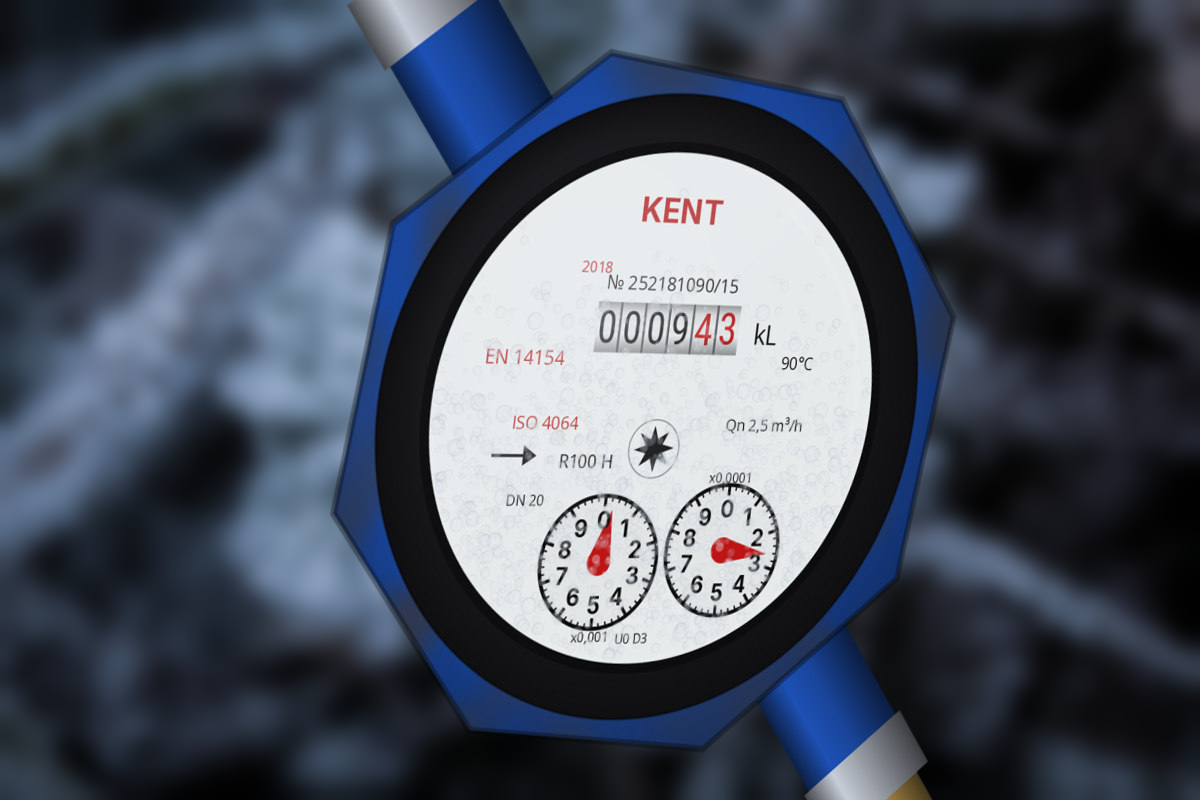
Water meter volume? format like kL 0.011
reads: kL 9.4302
